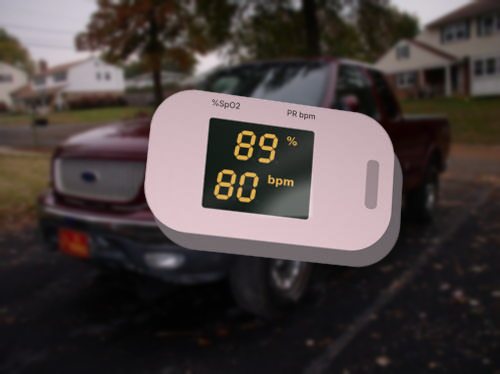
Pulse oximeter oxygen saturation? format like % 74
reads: % 89
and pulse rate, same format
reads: bpm 80
